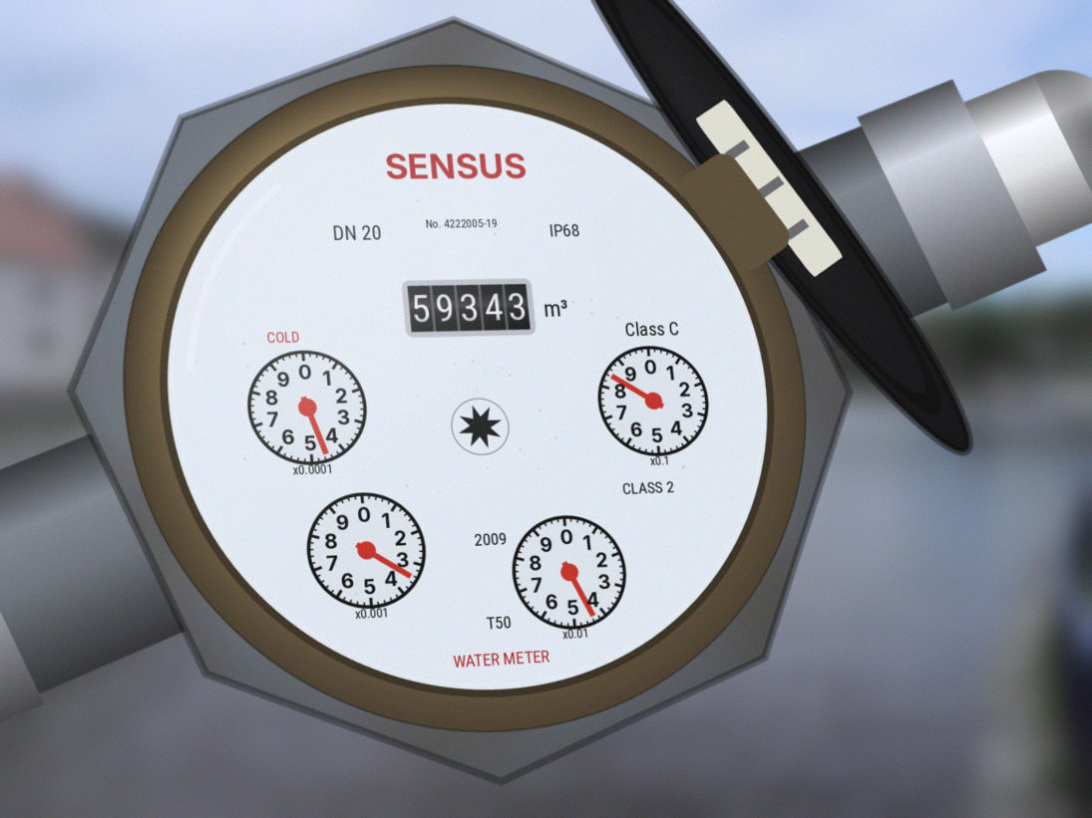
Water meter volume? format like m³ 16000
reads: m³ 59343.8434
